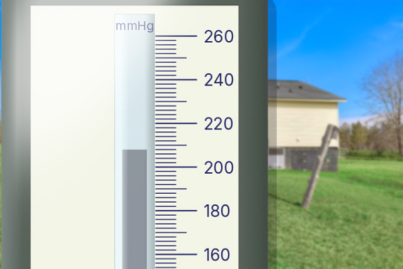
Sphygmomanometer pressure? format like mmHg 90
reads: mmHg 208
